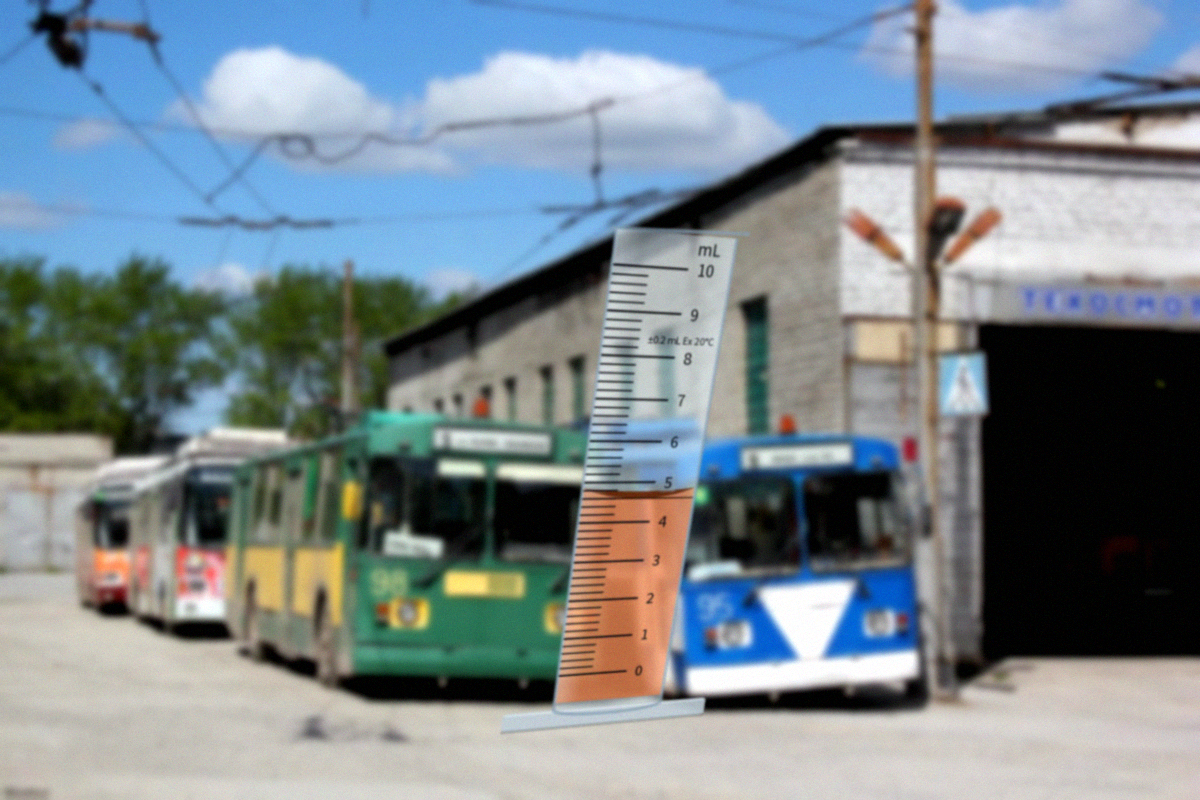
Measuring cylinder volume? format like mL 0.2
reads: mL 4.6
